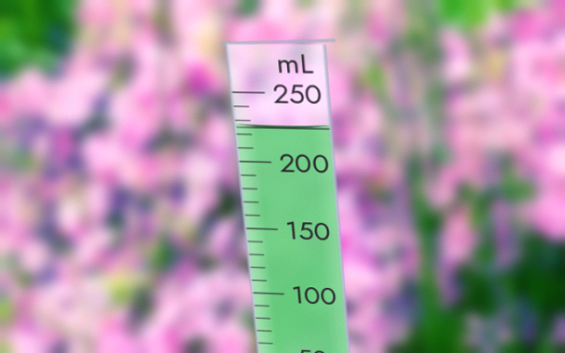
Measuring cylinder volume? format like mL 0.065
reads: mL 225
